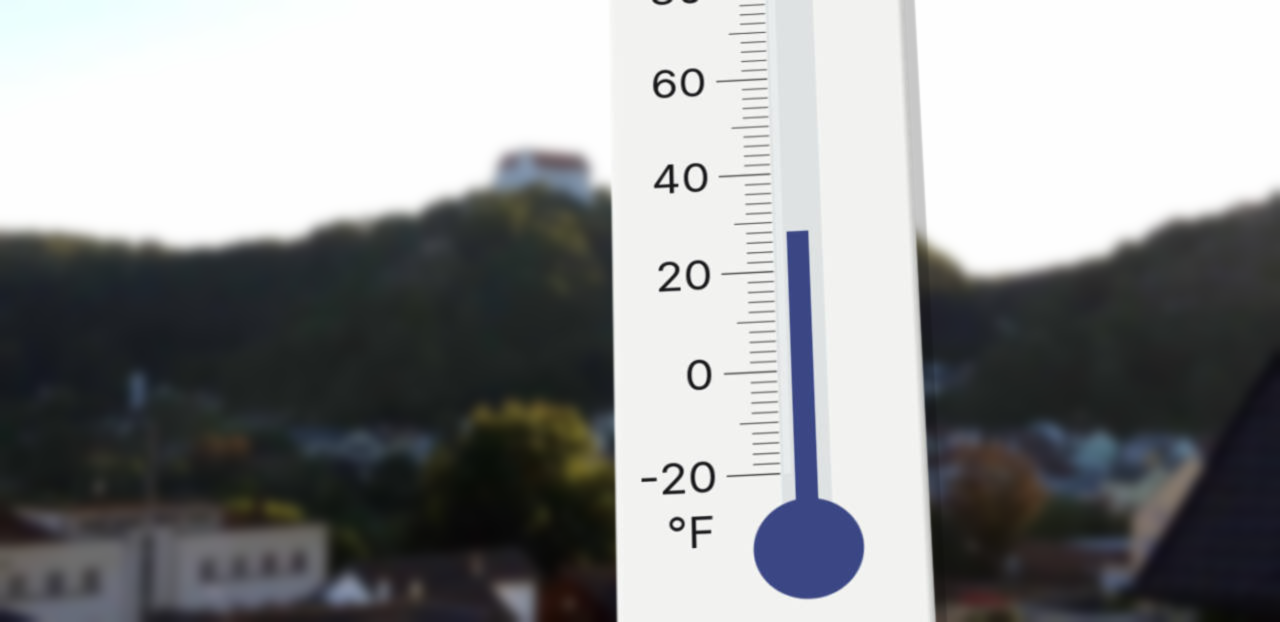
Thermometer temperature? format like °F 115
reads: °F 28
